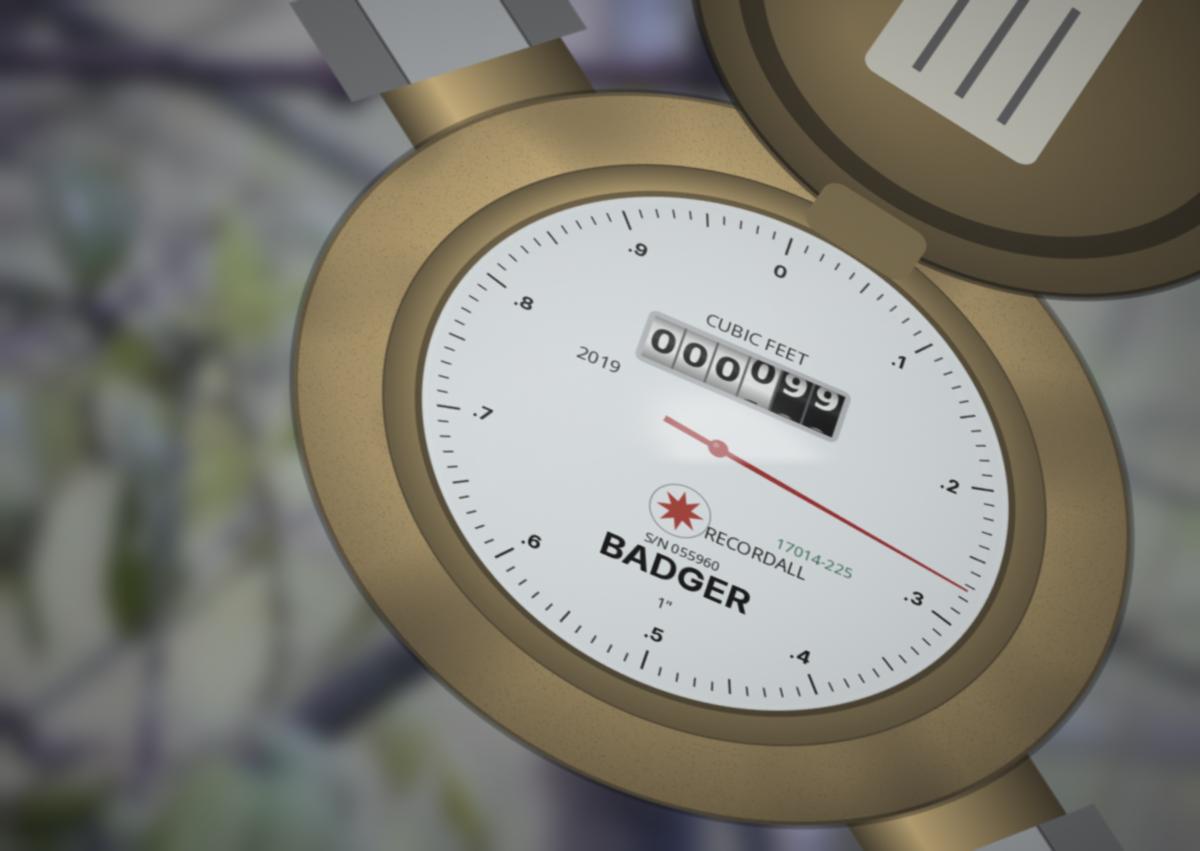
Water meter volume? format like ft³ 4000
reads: ft³ 99.27
